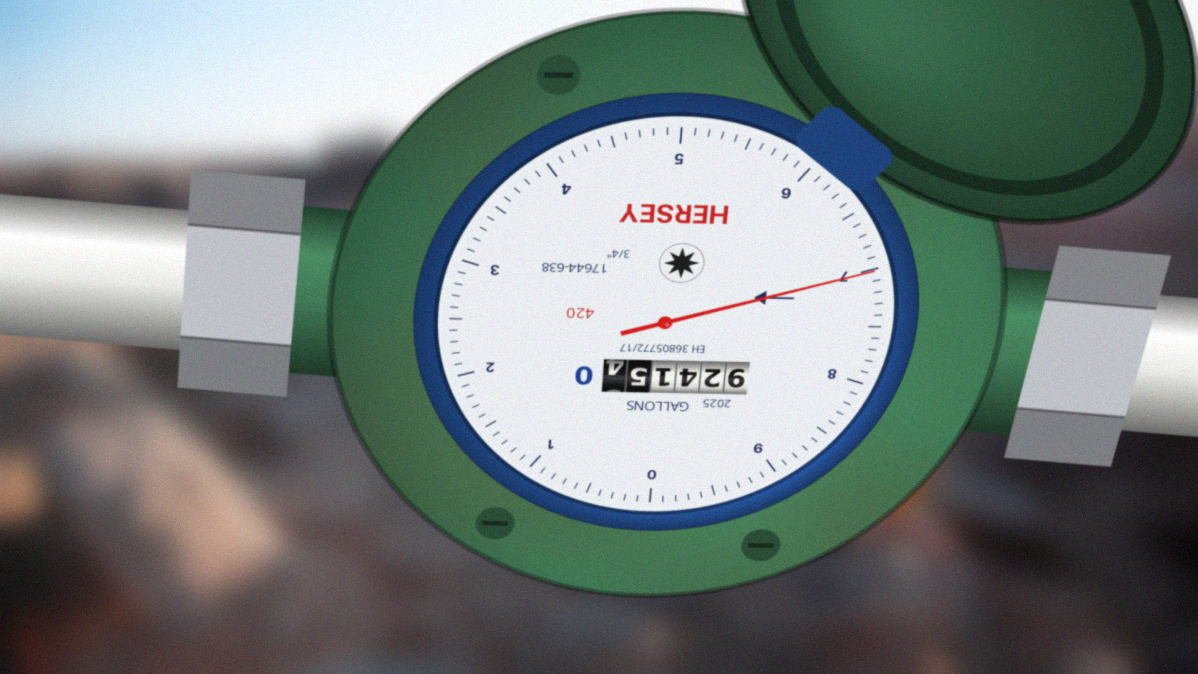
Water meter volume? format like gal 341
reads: gal 9241537.0
